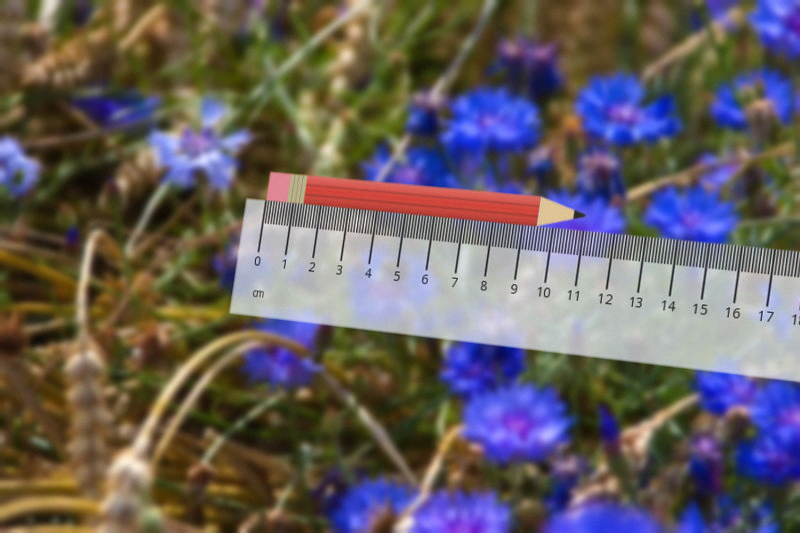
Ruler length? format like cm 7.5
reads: cm 11
